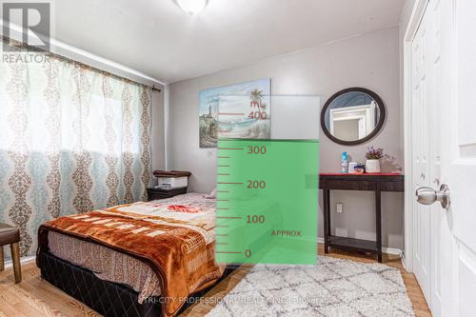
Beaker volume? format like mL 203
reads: mL 325
